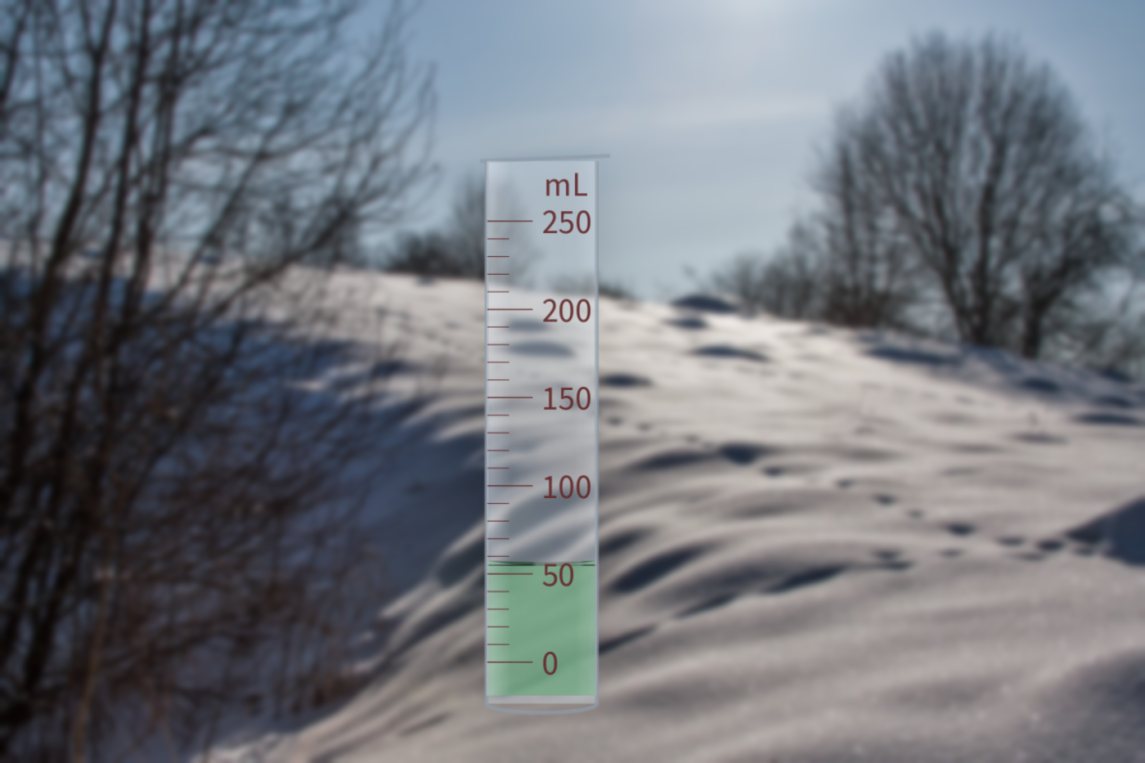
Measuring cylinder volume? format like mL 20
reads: mL 55
